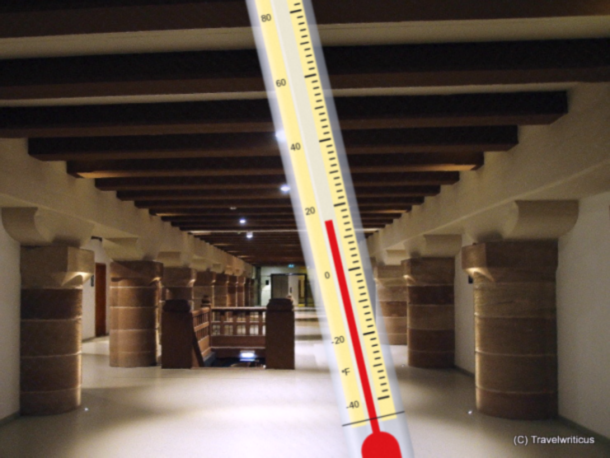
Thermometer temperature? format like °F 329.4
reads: °F 16
